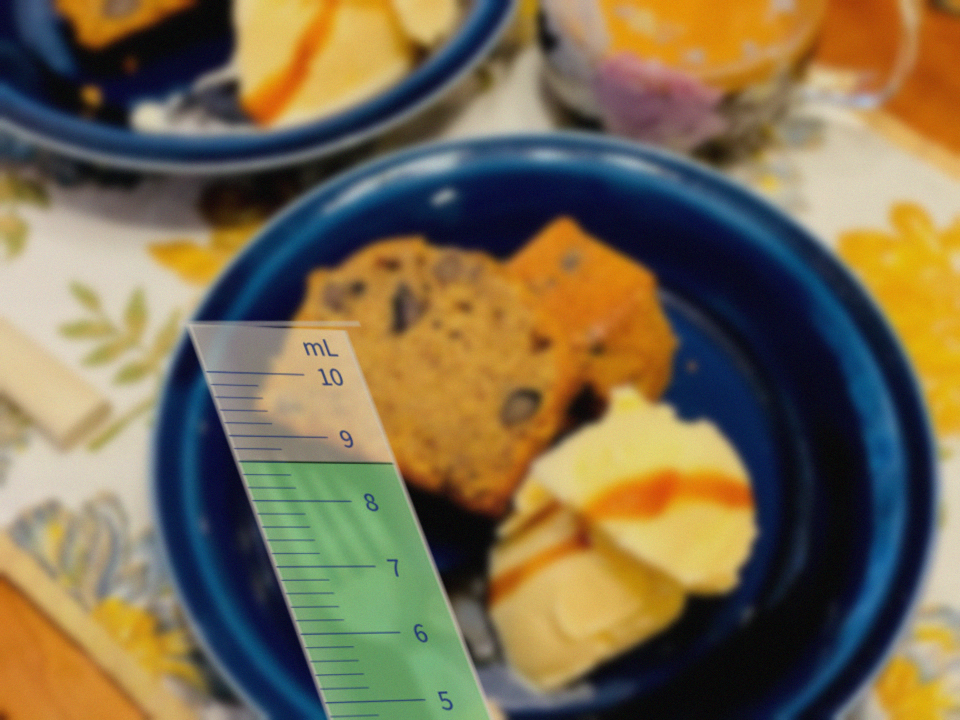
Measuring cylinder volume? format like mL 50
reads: mL 8.6
